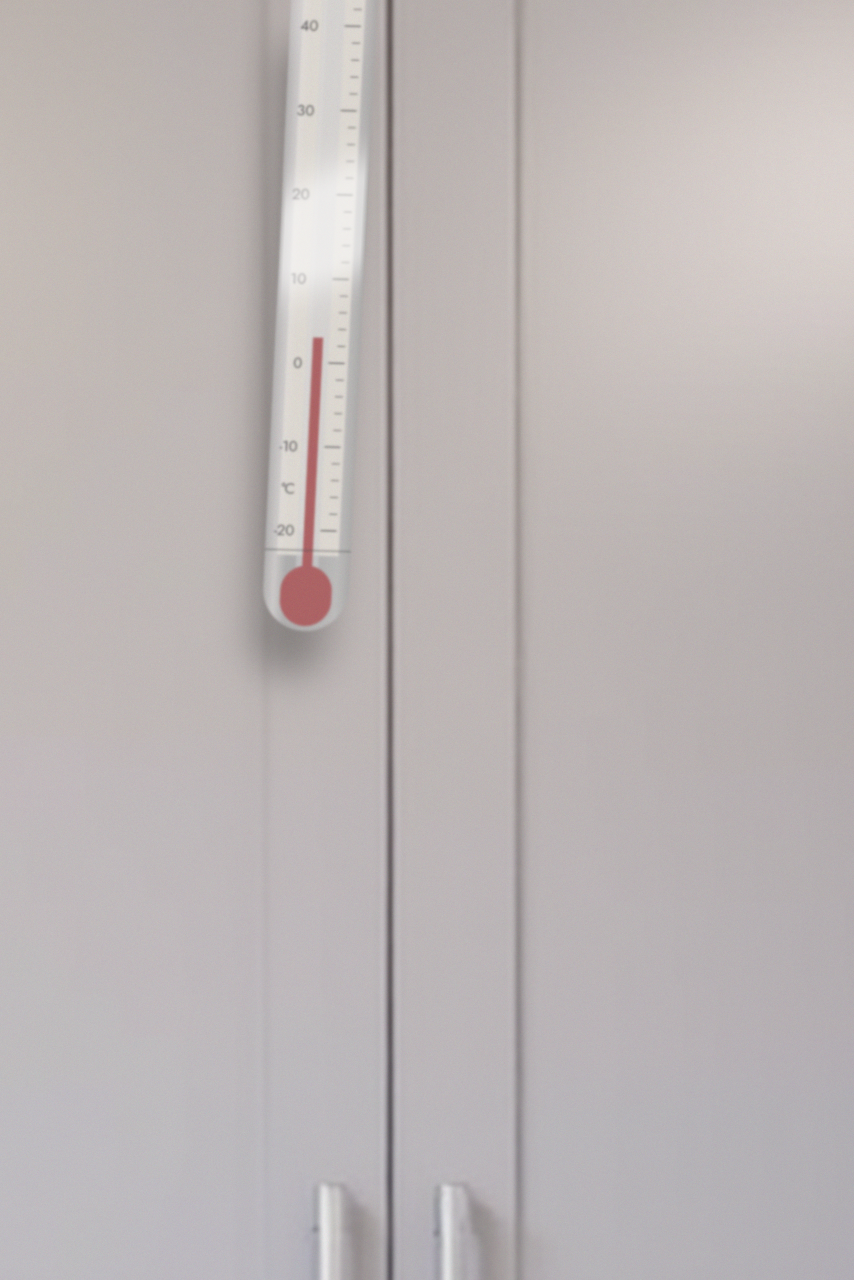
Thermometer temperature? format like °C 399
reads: °C 3
